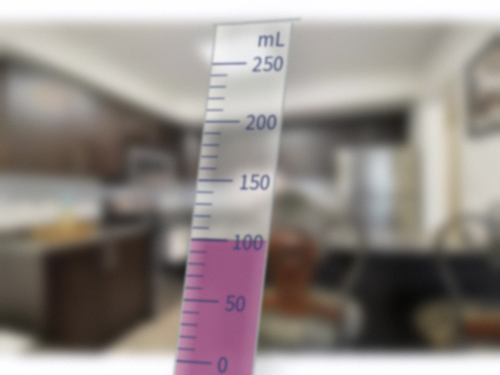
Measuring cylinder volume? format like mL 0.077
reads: mL 100
